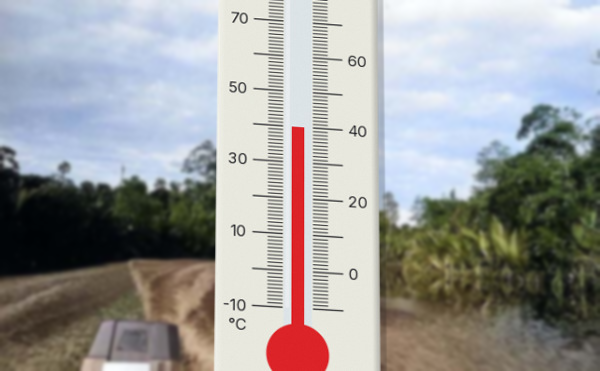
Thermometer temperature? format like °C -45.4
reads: °C 40
